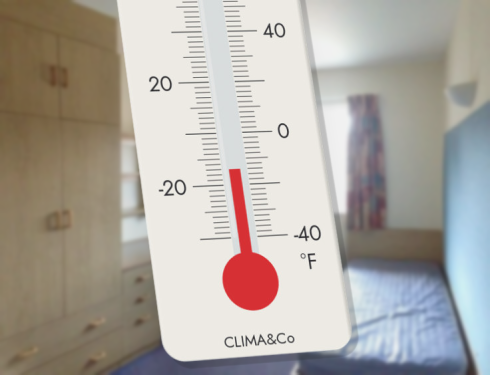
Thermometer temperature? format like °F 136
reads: °F -14
